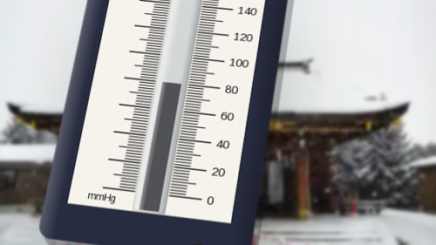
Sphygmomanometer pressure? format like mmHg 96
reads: mmHg 80
